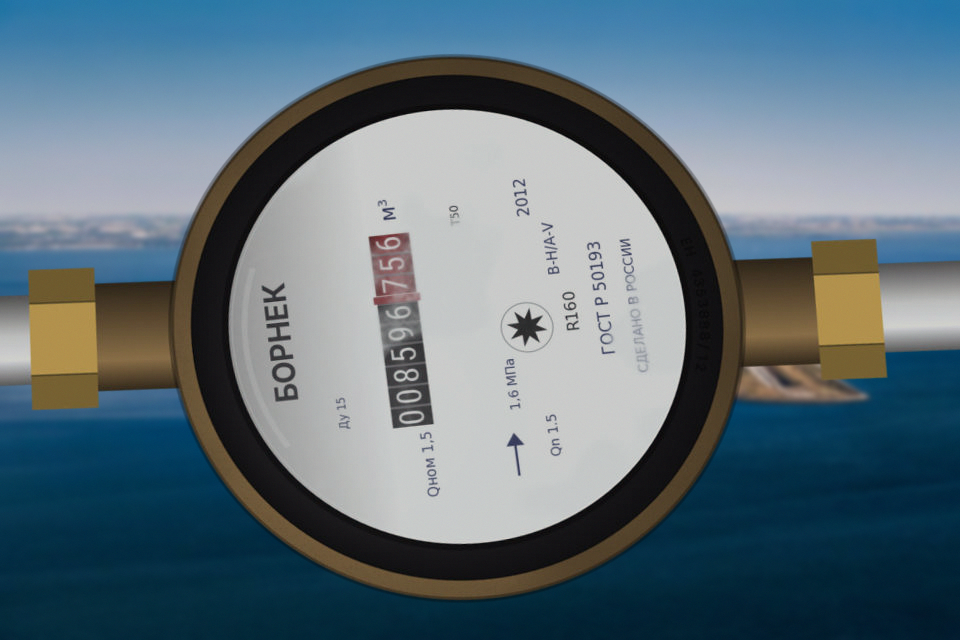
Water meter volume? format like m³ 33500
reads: m³ 8596.756
